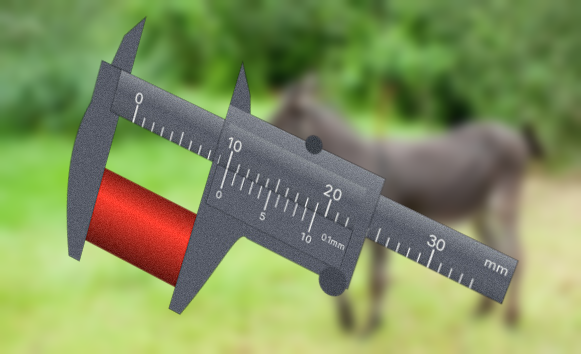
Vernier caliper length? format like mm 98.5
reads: mm 10.0
